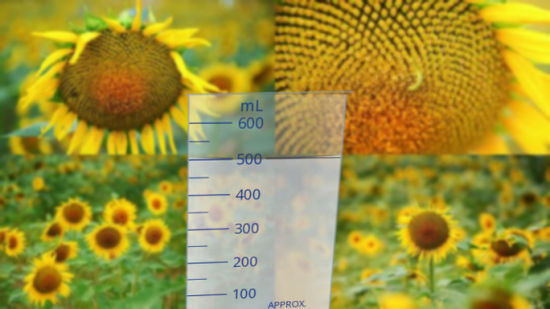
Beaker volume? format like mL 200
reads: mL 500
